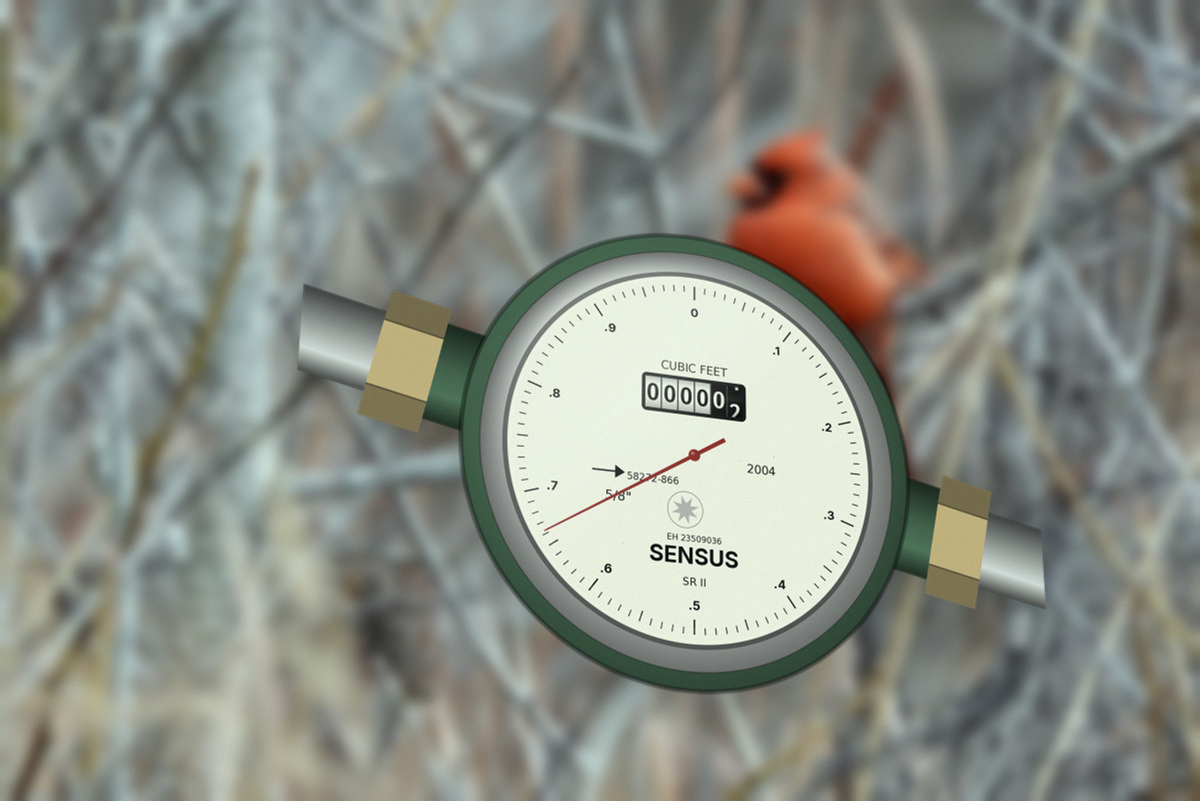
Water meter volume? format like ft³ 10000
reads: ft³ 1.66
